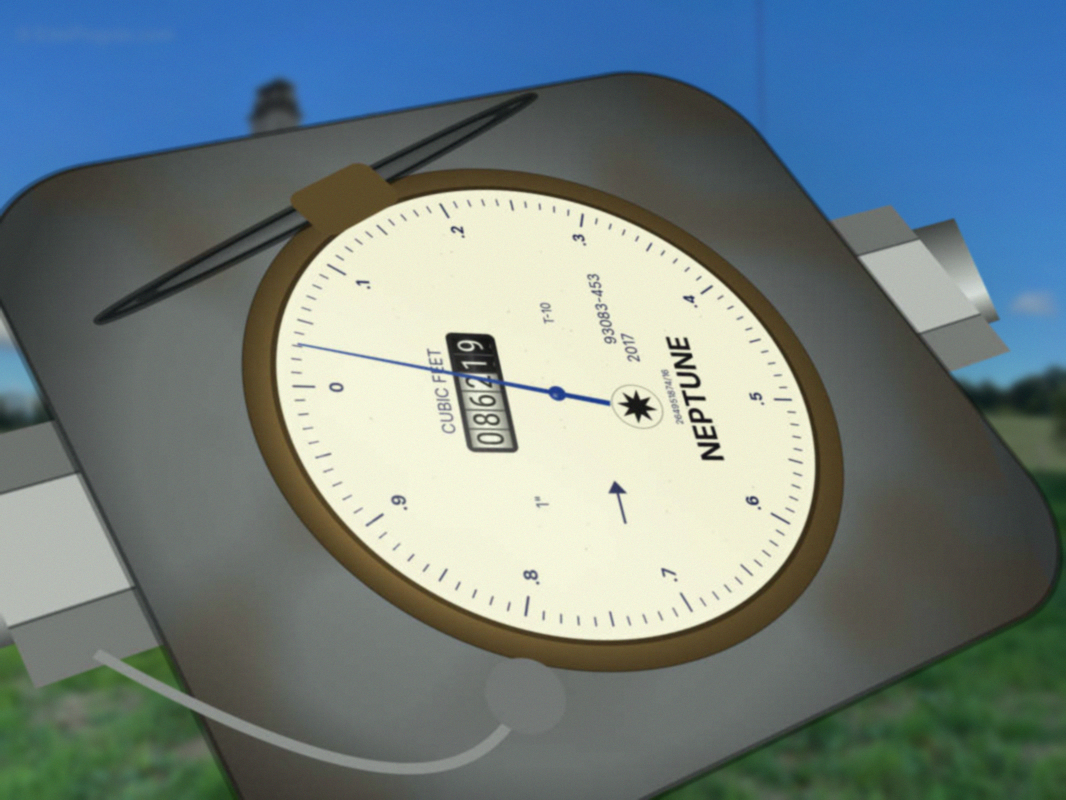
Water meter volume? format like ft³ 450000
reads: ft³ 86219.03
